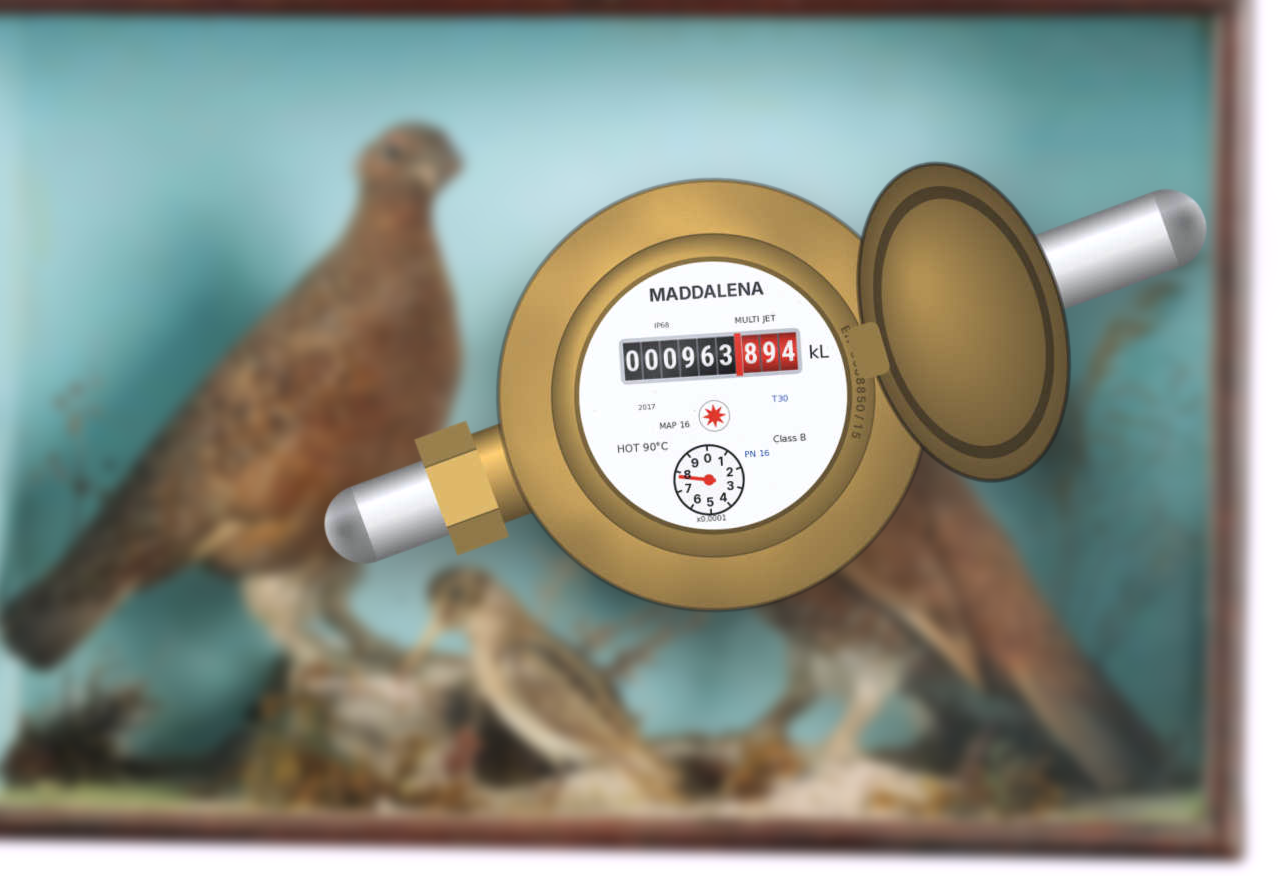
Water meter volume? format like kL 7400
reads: kL 963.8947
